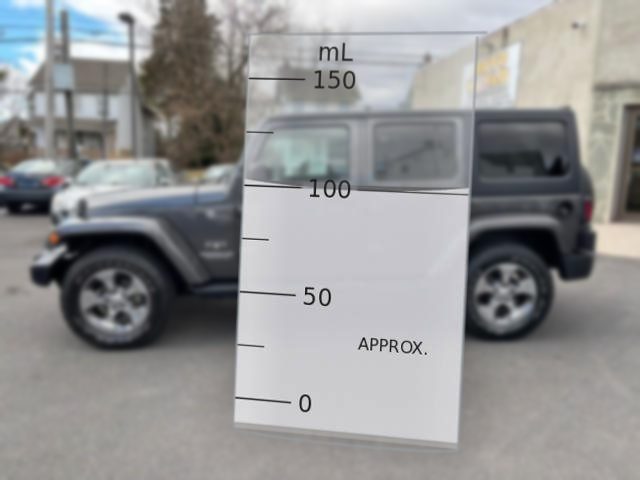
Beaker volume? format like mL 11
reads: mL 100
